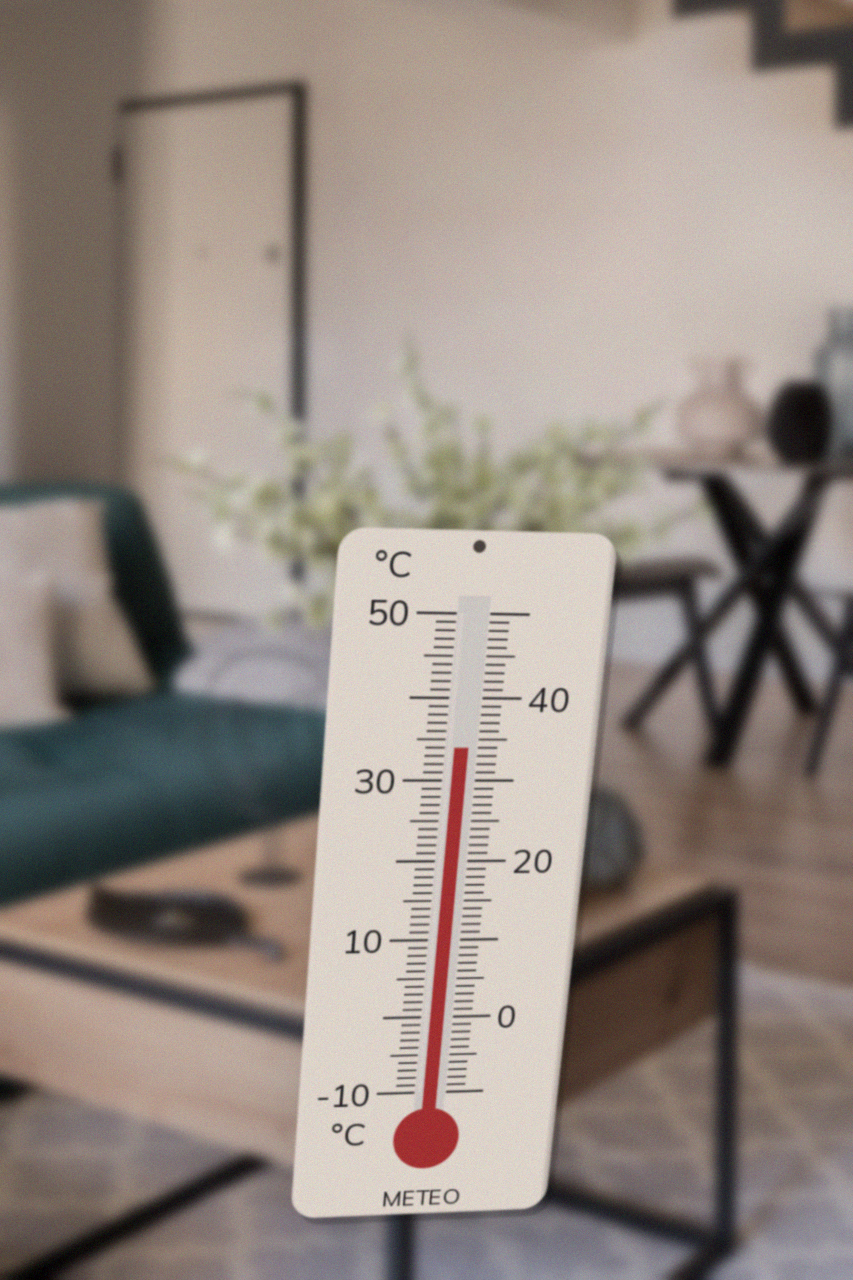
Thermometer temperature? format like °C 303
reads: °C 34
